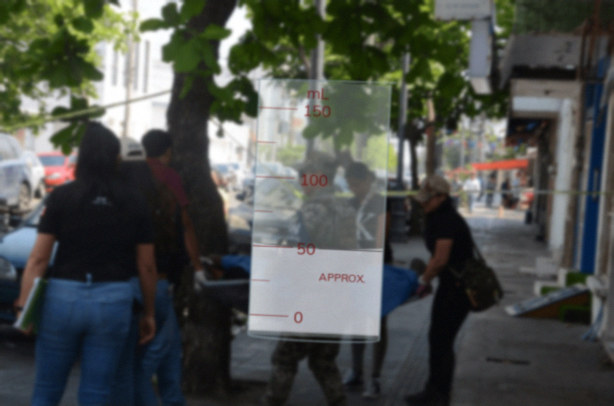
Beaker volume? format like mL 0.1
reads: mL 50
